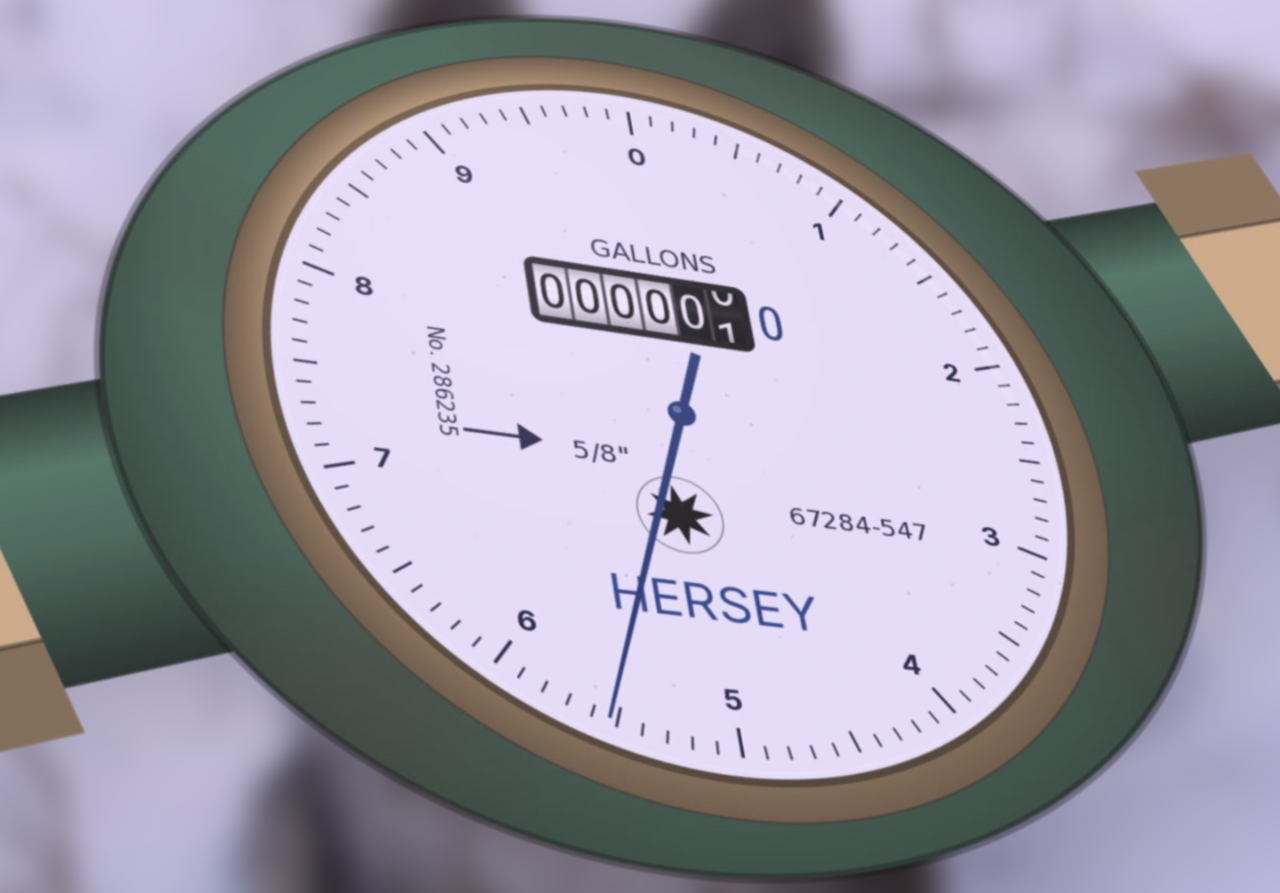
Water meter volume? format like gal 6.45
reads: gal 5.5
